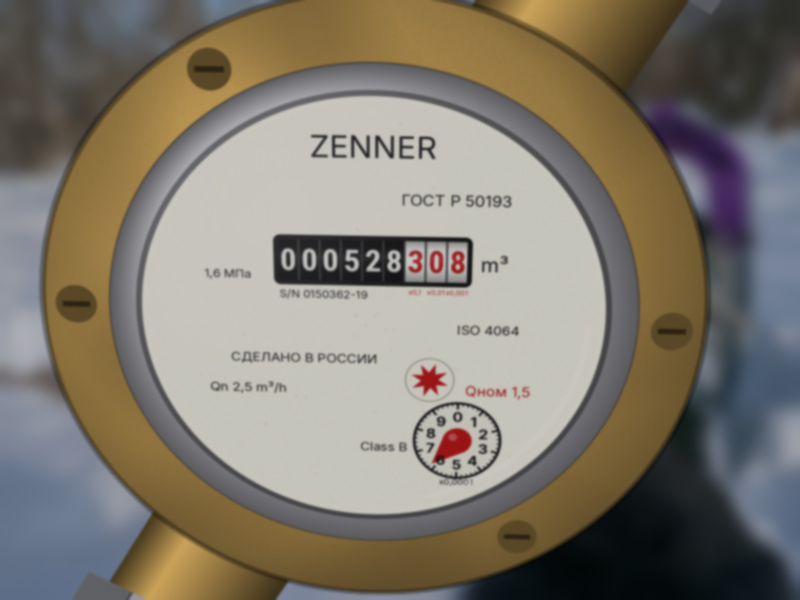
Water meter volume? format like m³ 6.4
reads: m³ 528.3086
